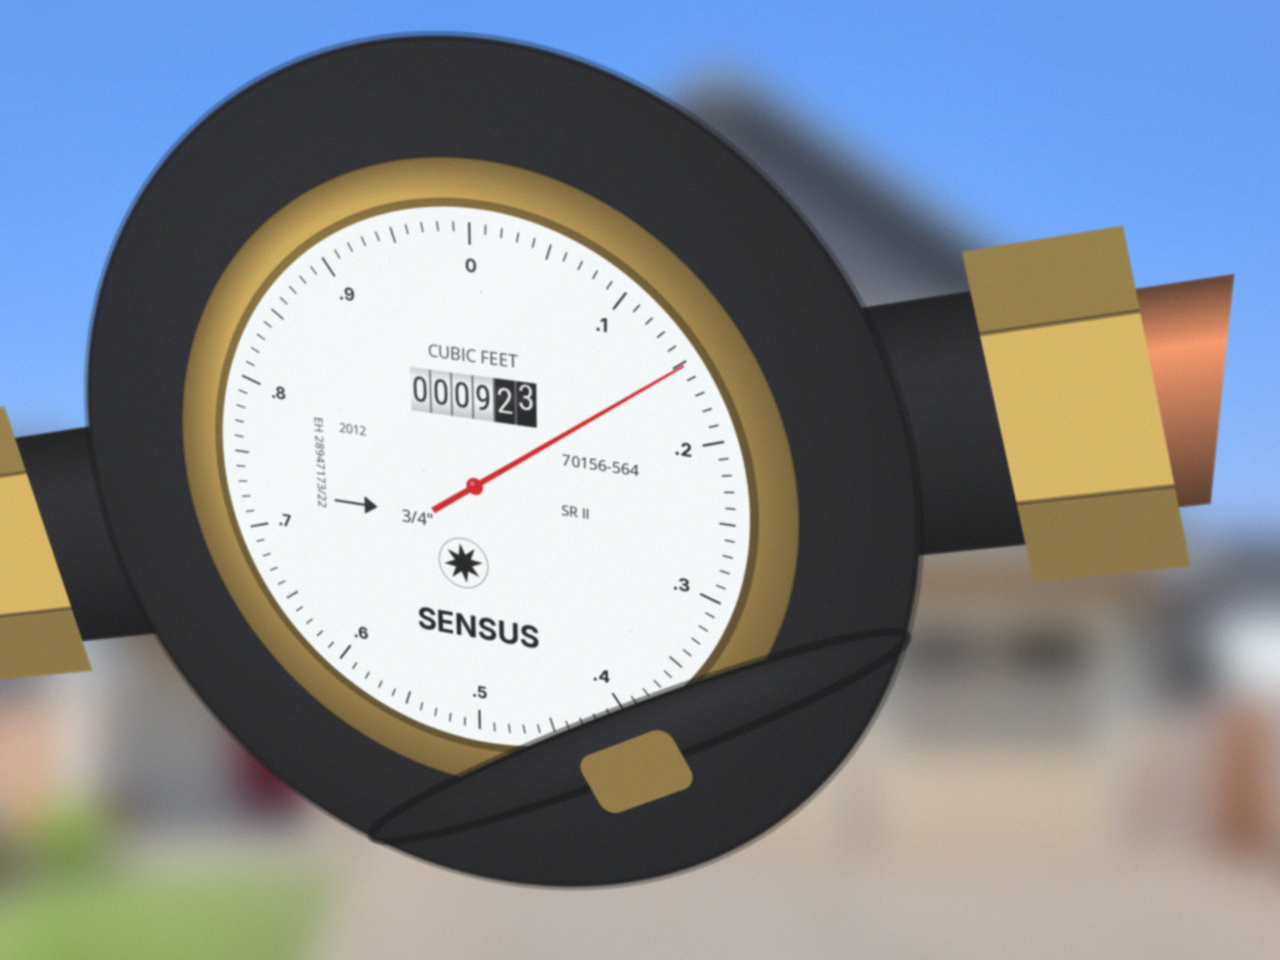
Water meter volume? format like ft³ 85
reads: ft³ 923.15
